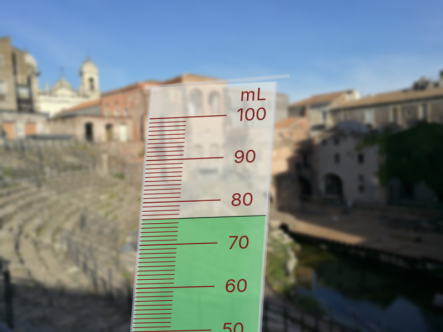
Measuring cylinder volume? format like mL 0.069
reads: mL 76
